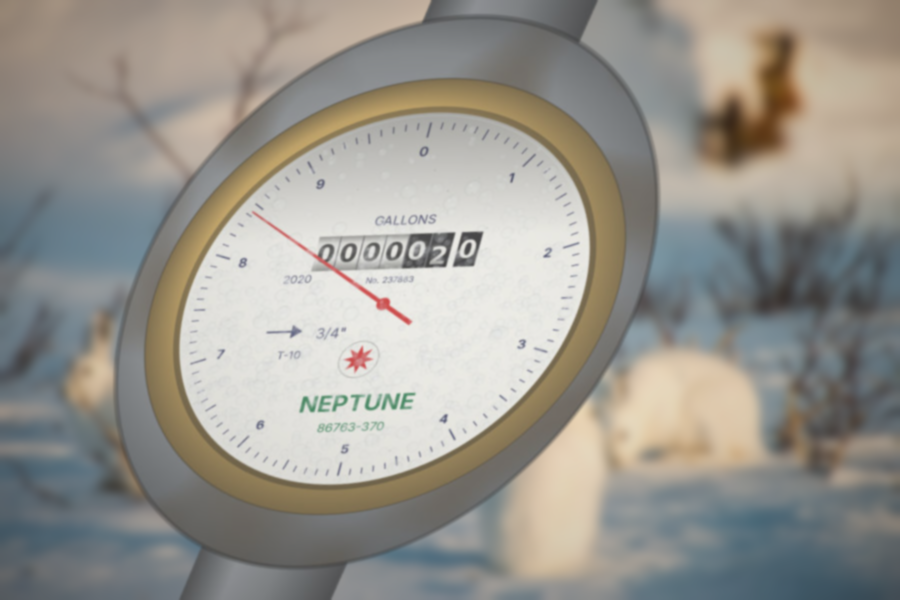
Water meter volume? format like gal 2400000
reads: gal 18.4
